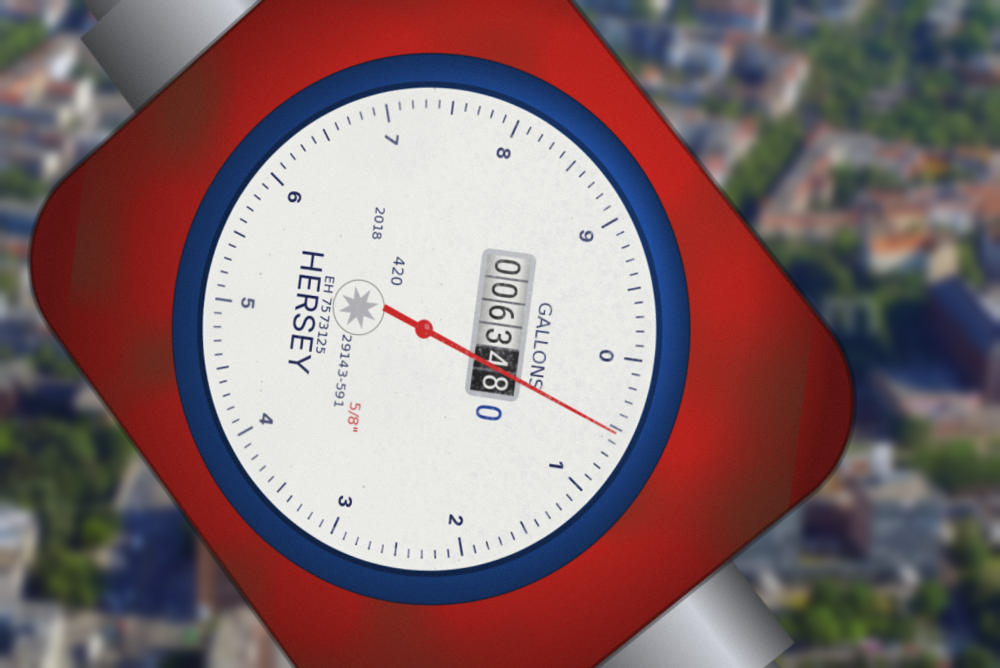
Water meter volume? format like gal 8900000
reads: gal 63480.5
